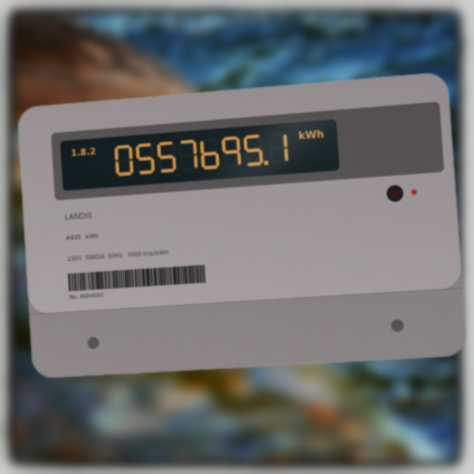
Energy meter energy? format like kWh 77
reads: kWh 557695.1
